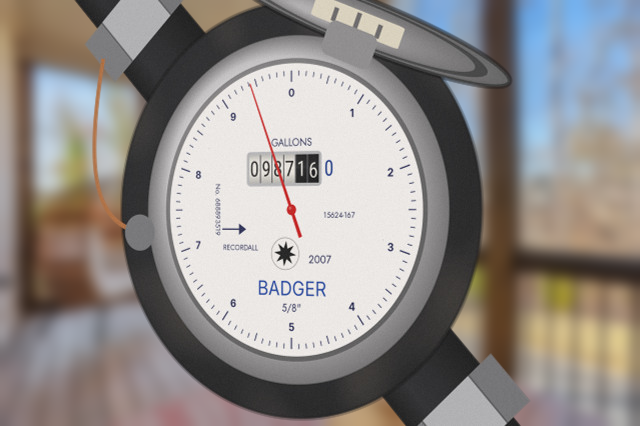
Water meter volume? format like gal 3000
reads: gal 987159.4
